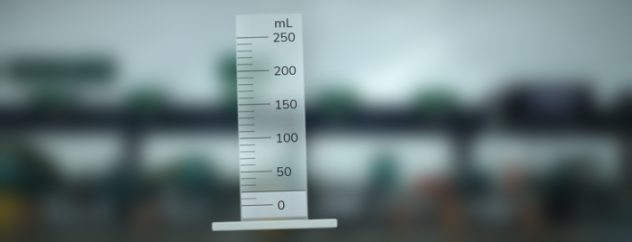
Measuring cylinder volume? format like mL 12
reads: mL 20
